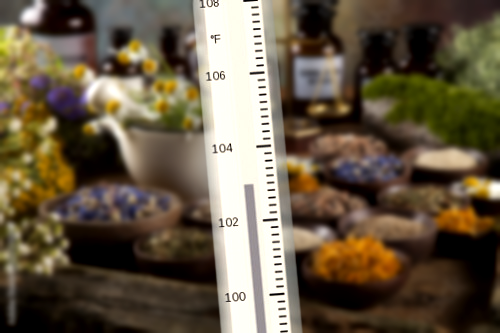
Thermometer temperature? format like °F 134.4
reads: °F 103
